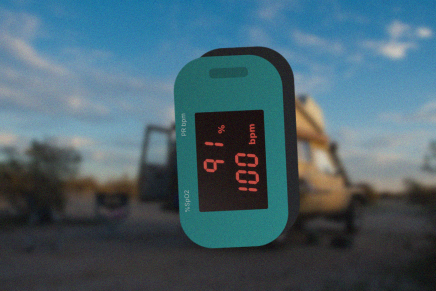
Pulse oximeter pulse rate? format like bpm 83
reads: bpm 100
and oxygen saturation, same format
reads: % 91
